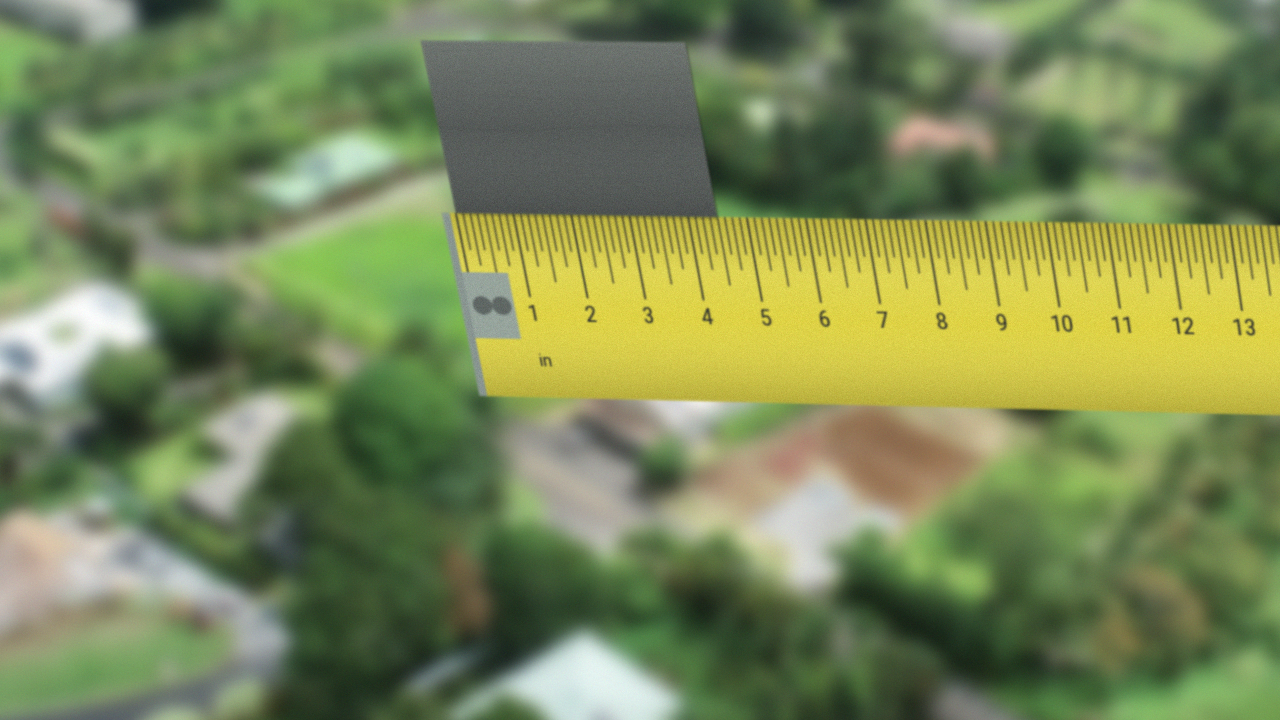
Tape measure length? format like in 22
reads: in 4.5
